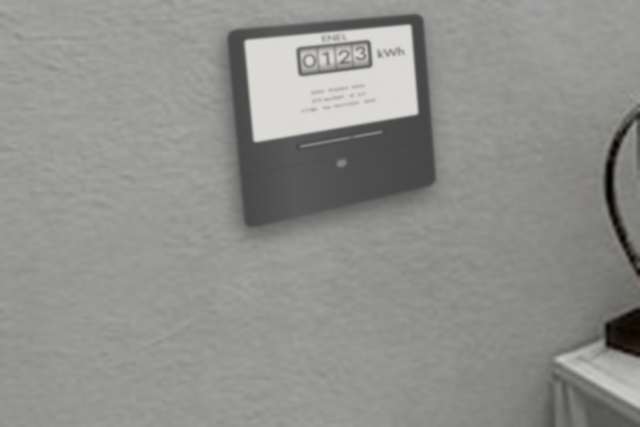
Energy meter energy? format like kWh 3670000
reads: kWh 123
